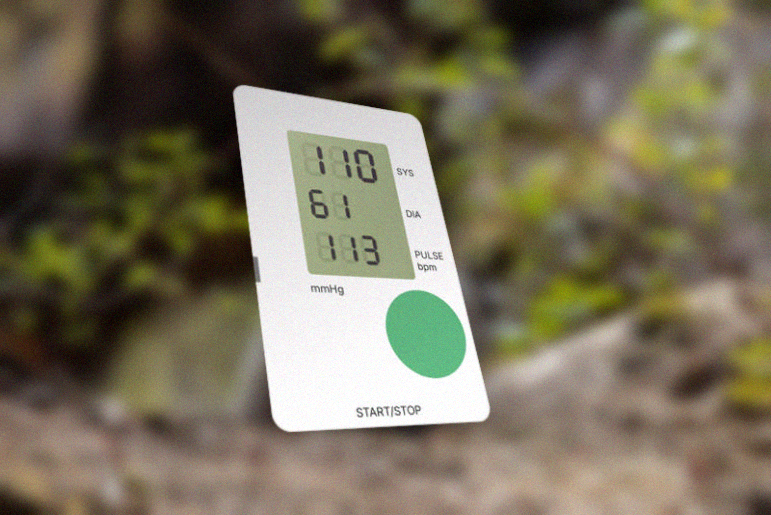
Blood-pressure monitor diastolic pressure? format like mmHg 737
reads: mmHg 61
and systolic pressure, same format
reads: mmHg 110
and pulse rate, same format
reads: bpm 113
